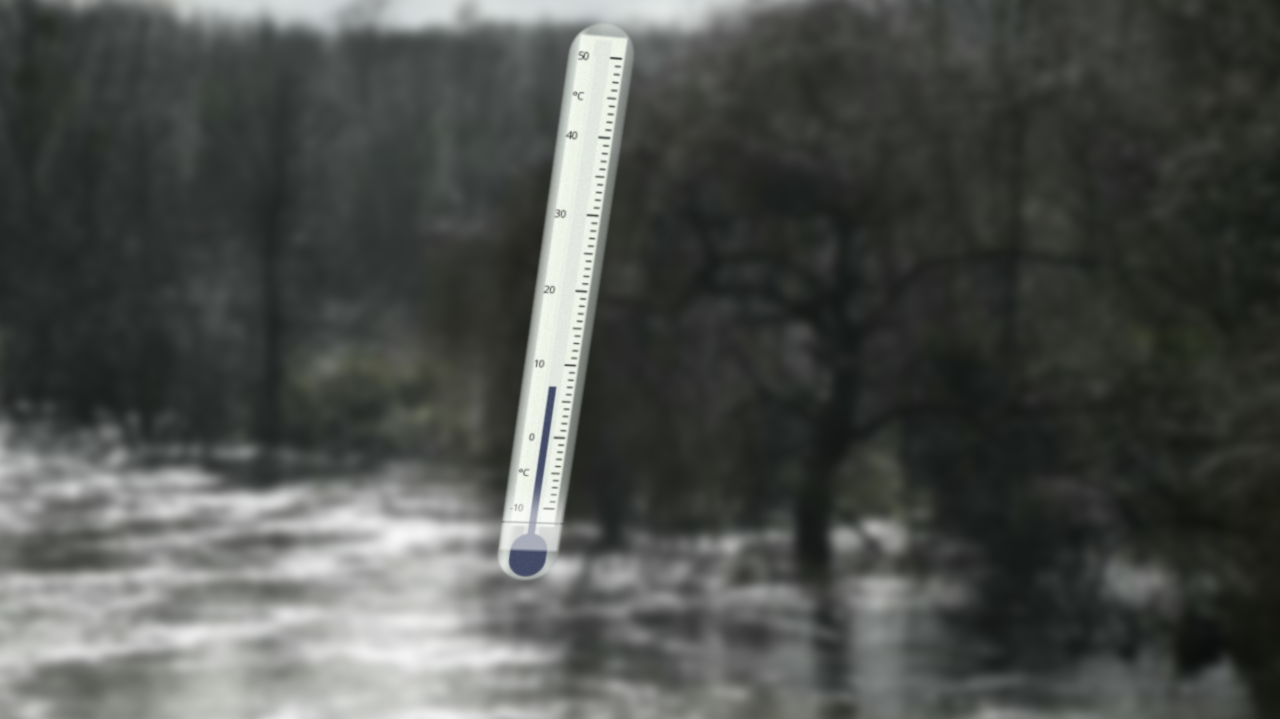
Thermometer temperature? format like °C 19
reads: °C 7
